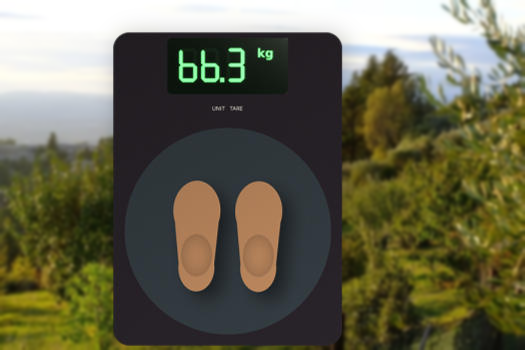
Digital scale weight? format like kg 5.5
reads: kg 66.3
